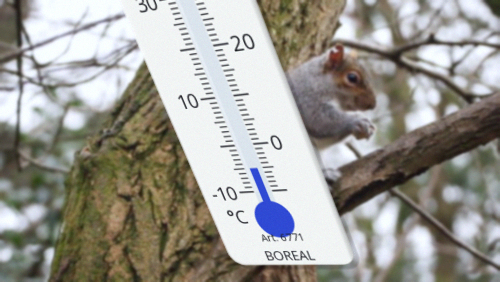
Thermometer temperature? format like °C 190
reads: °C -5
